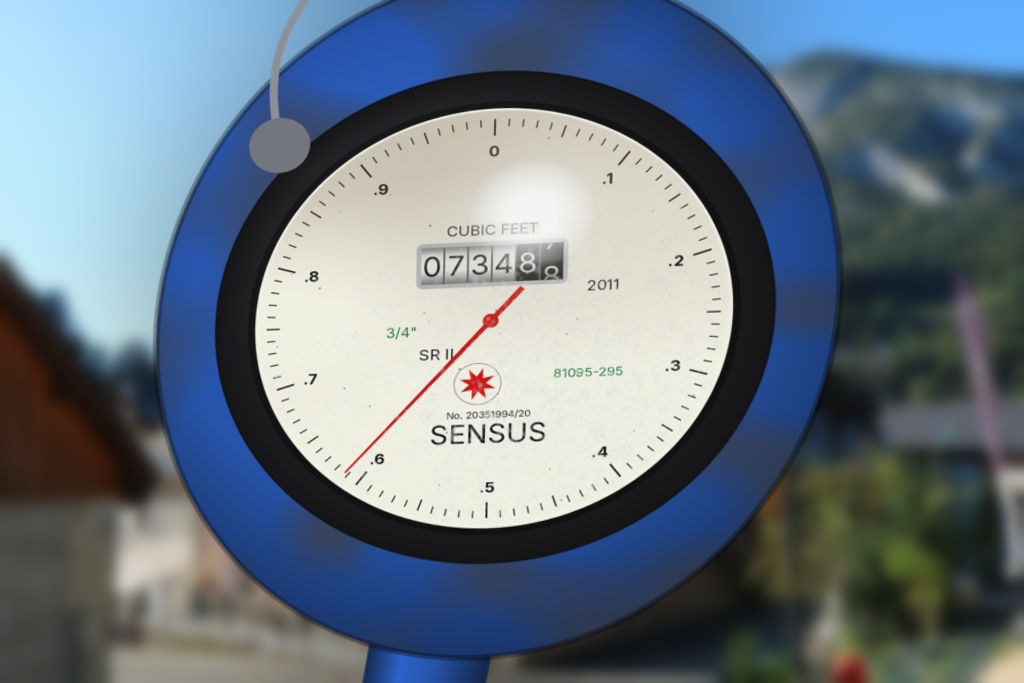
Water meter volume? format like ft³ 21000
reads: ft³ 73487.61
